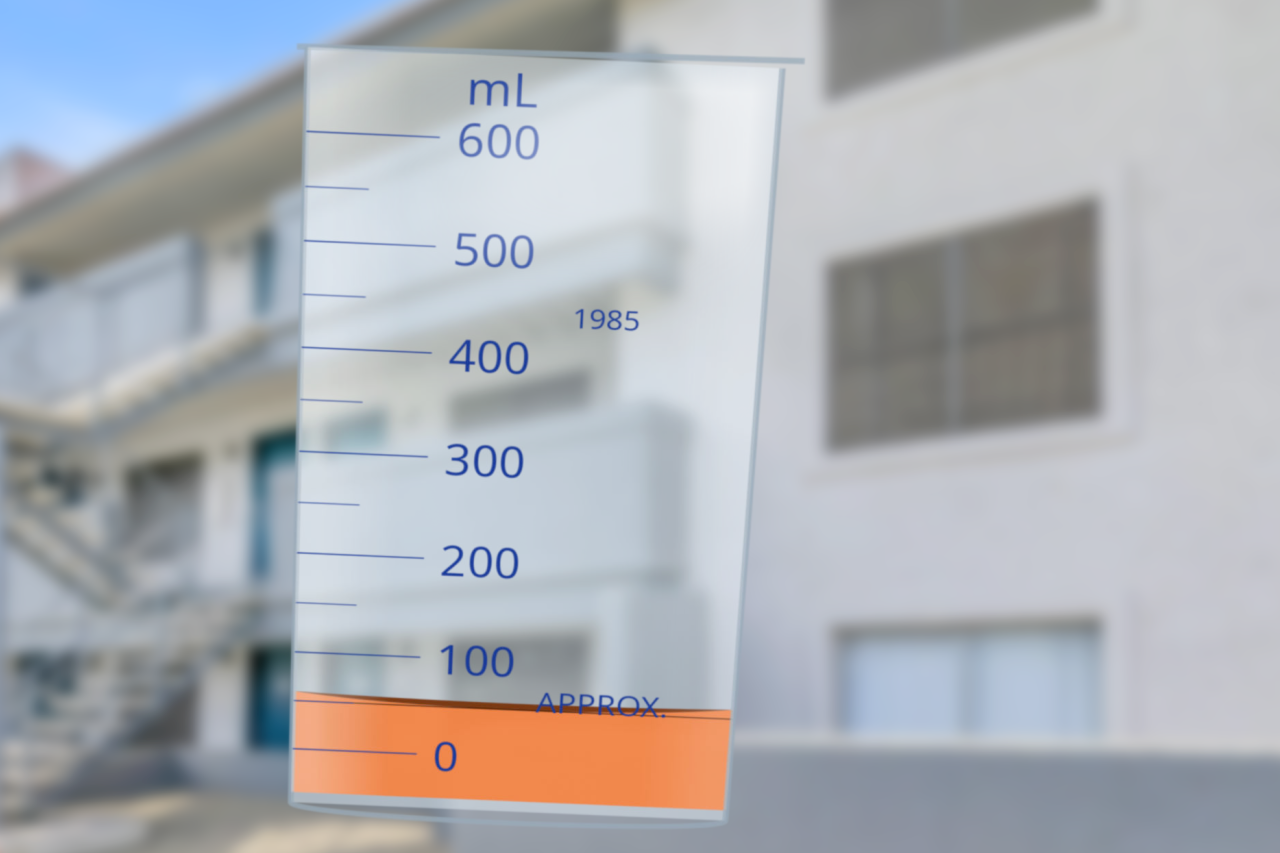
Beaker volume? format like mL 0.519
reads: mL 50
